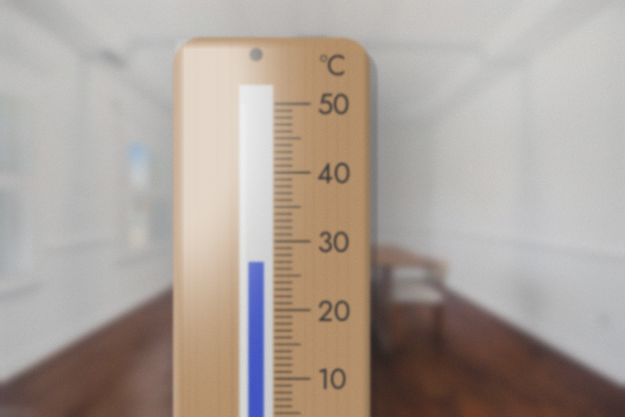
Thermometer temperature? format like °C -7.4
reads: °C 27
